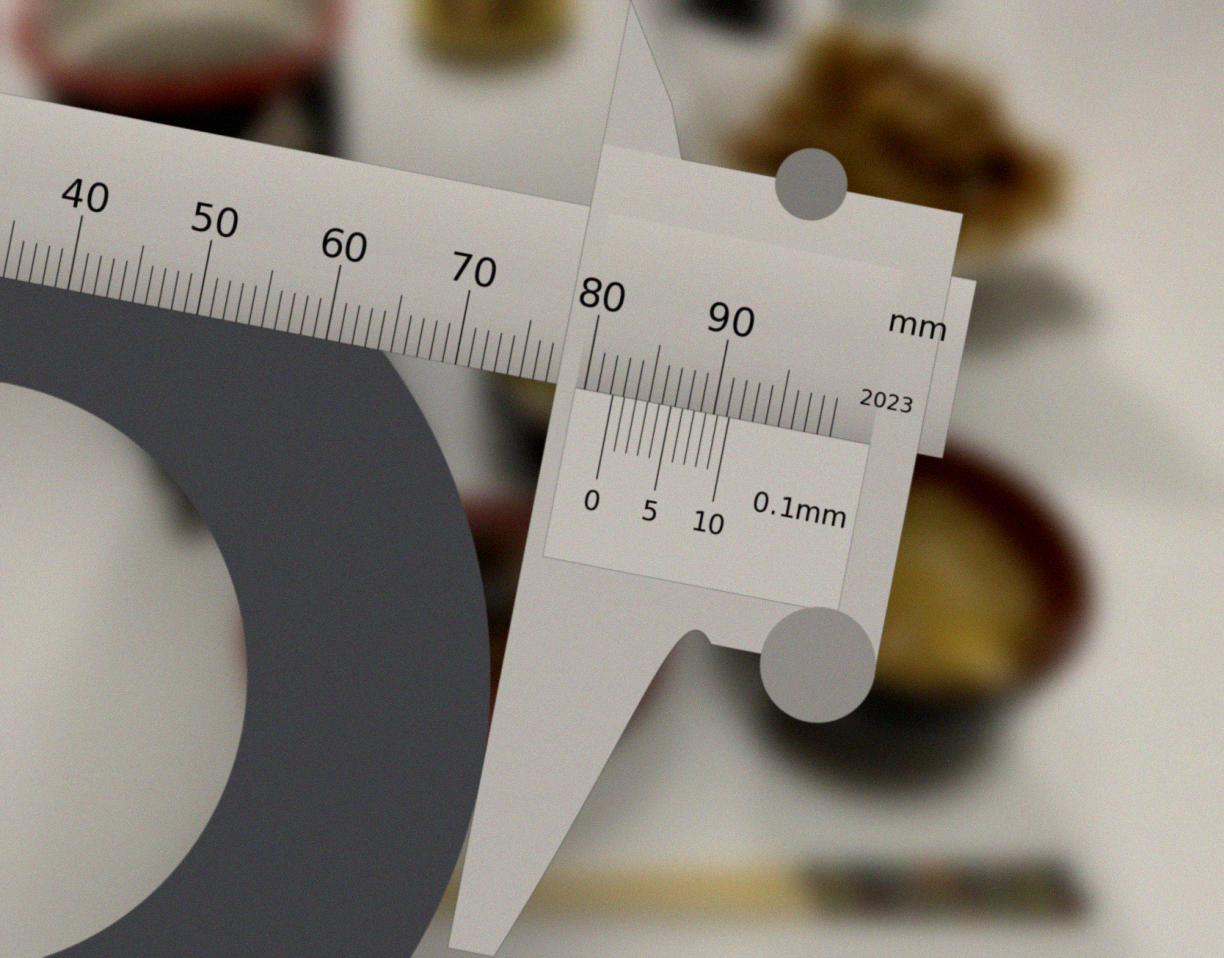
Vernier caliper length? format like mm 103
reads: mm 82.2
